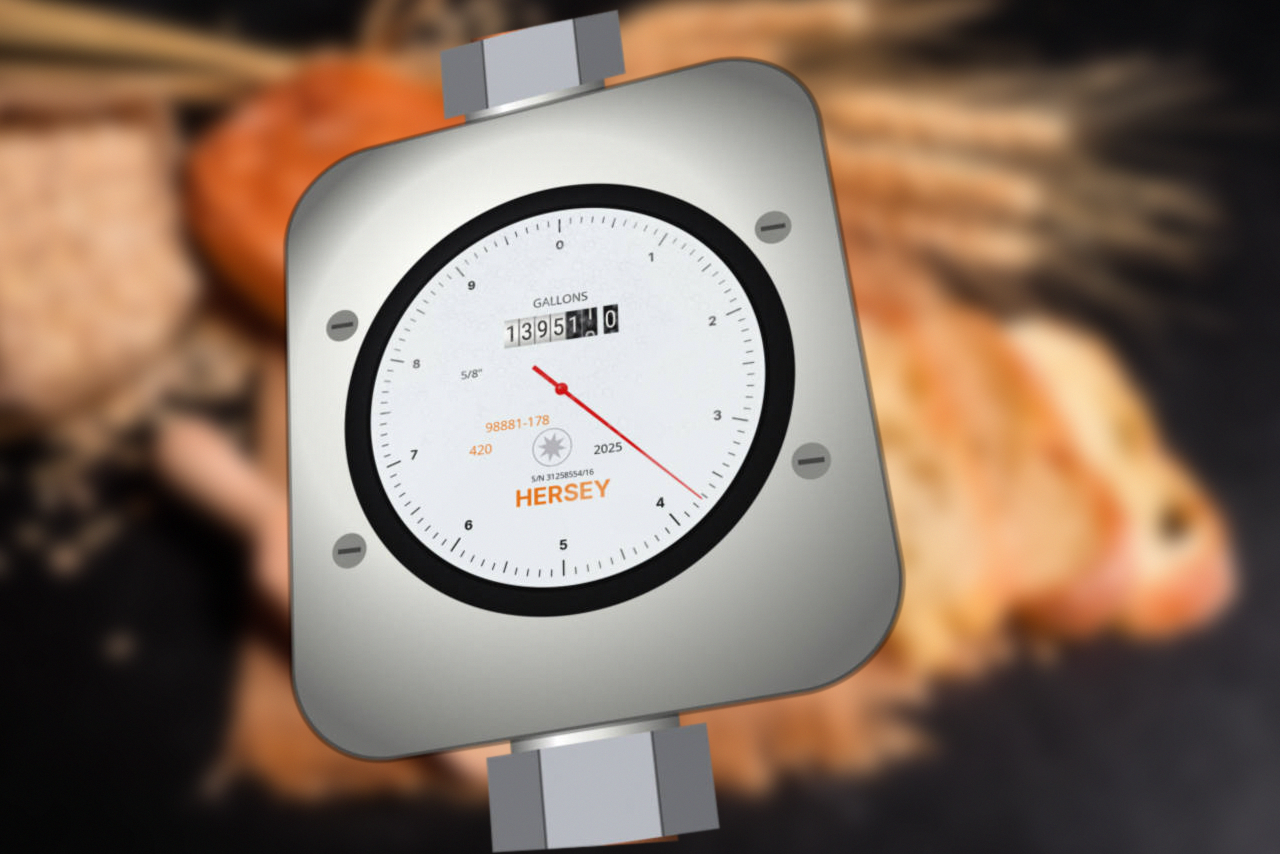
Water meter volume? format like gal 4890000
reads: gal 1395113.7
